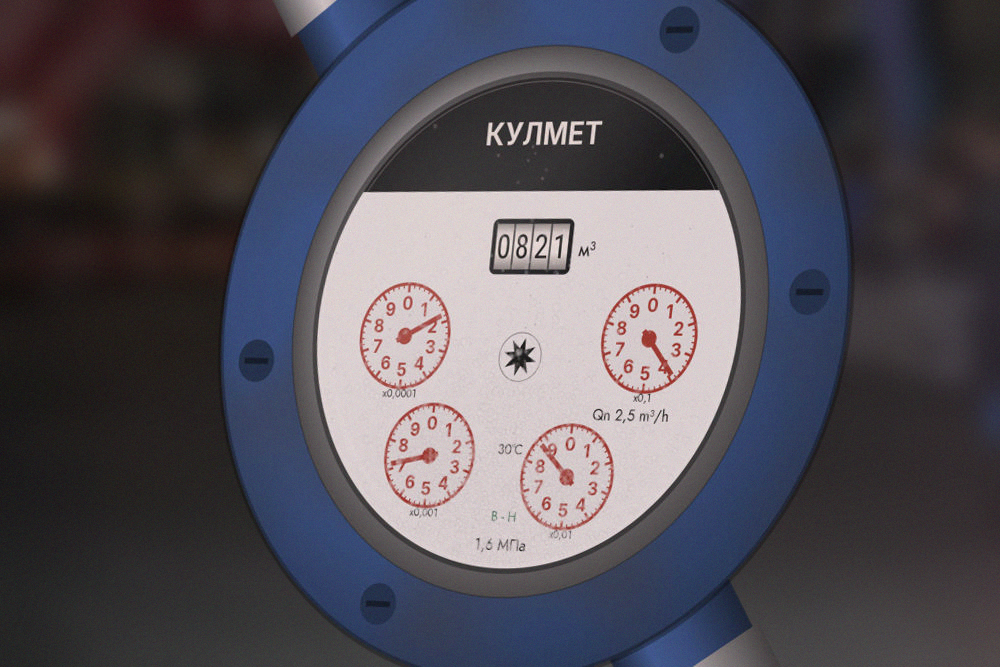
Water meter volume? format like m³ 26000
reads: m³ 821.3871
